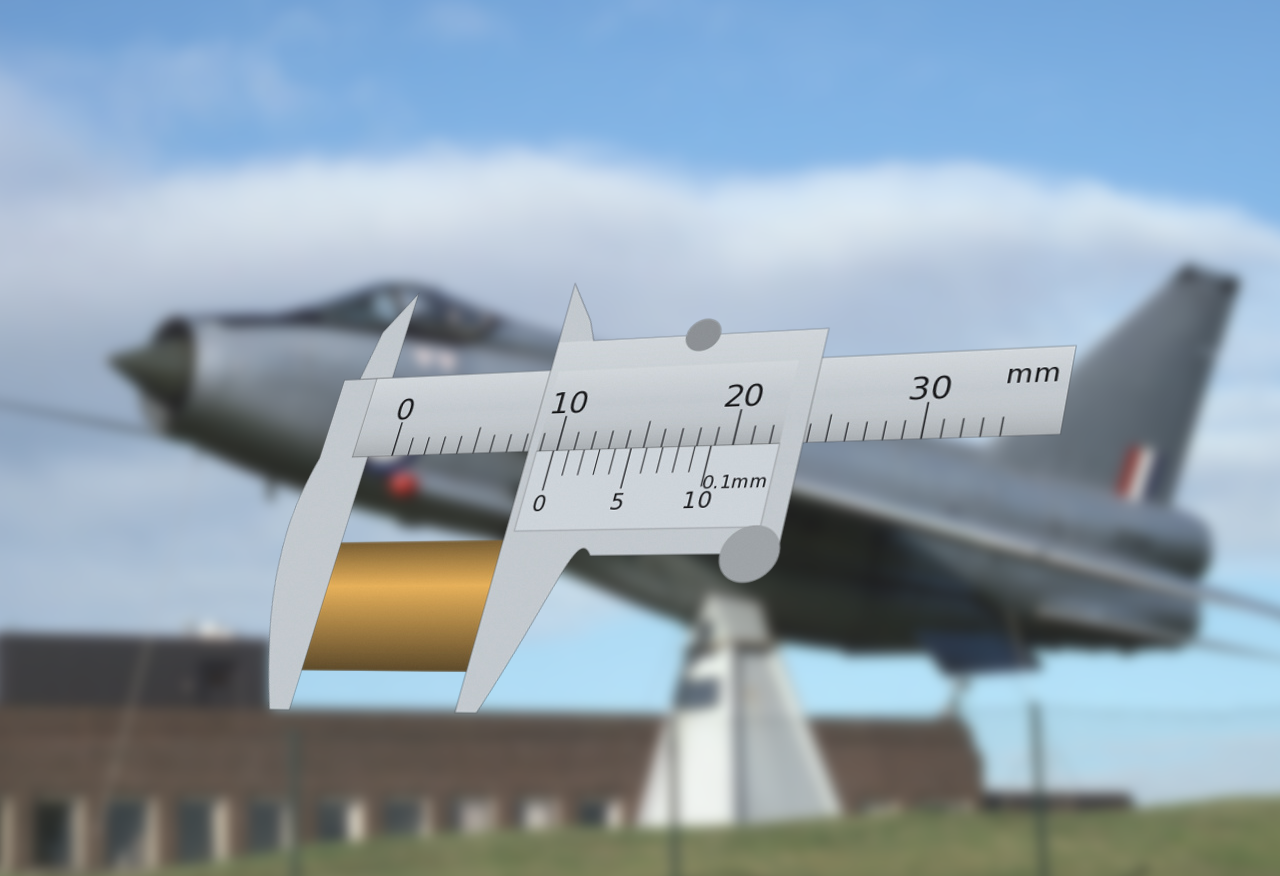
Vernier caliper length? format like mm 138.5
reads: mm 9.8
